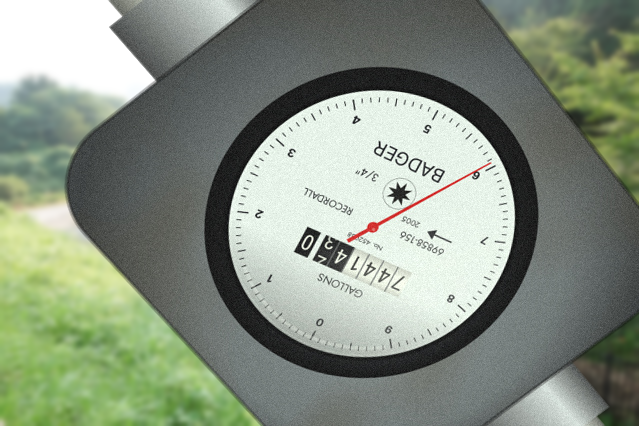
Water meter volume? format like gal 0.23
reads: gal 7441425.9
